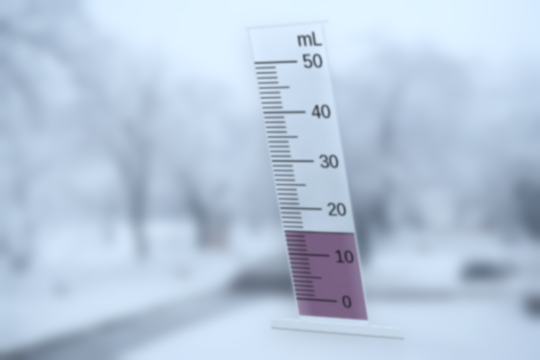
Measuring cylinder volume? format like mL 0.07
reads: mL 15
